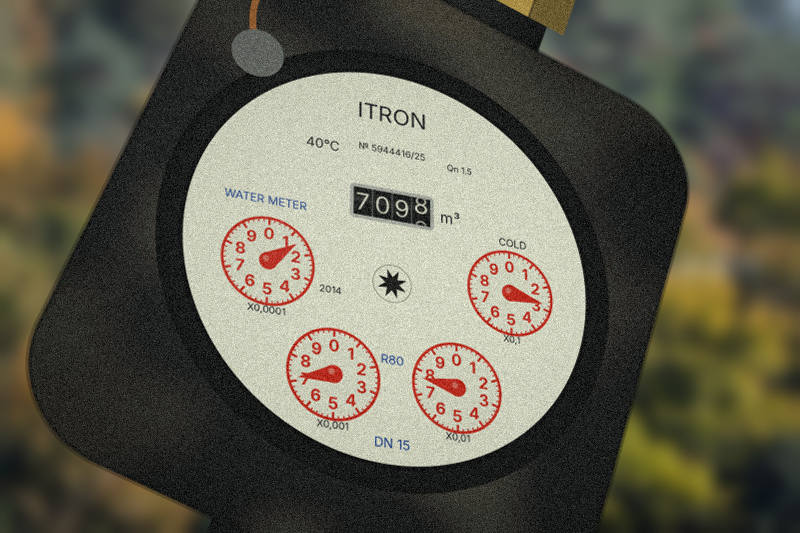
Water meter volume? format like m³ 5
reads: m³ 7098.2771
